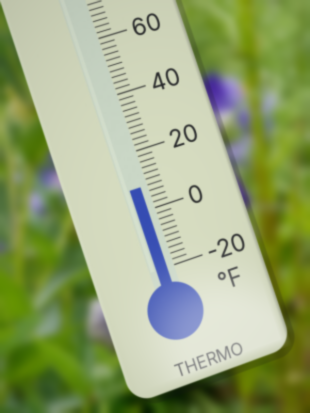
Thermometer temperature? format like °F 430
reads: °F 8
